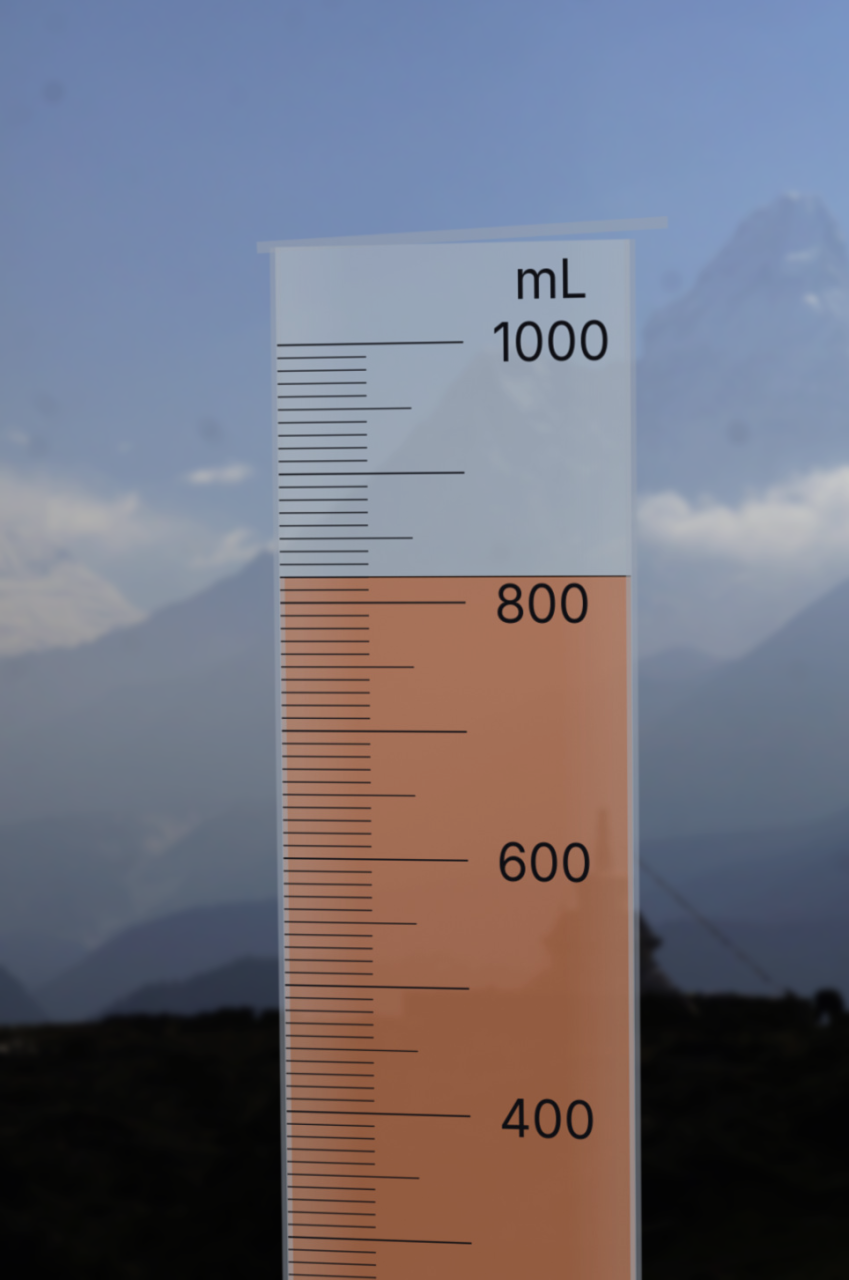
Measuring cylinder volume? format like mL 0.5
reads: mL 820
